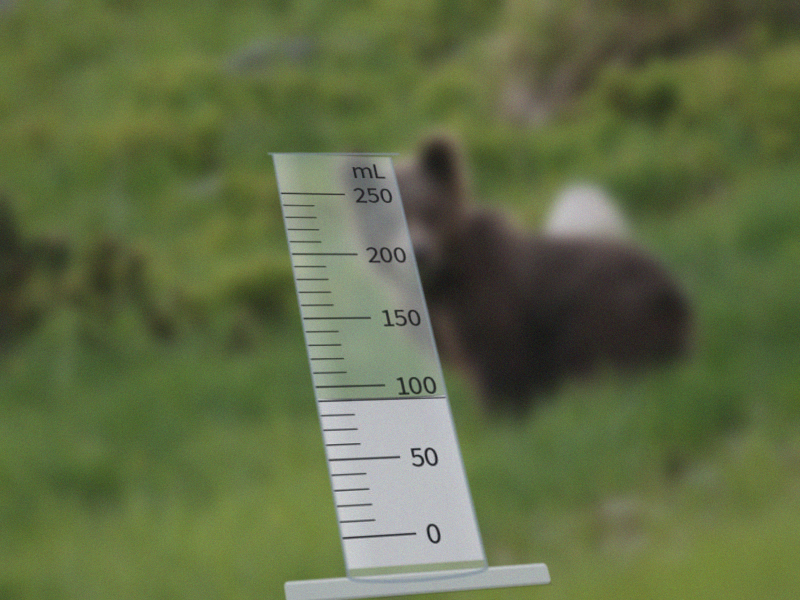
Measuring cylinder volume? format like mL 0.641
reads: mL 90
